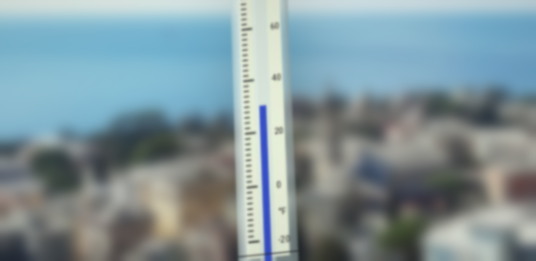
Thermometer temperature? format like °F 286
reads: °F 30
